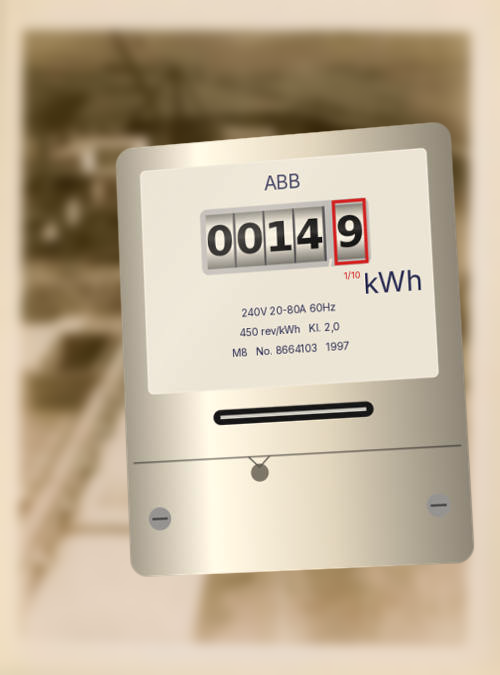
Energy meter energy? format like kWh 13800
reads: kWh 14.9
